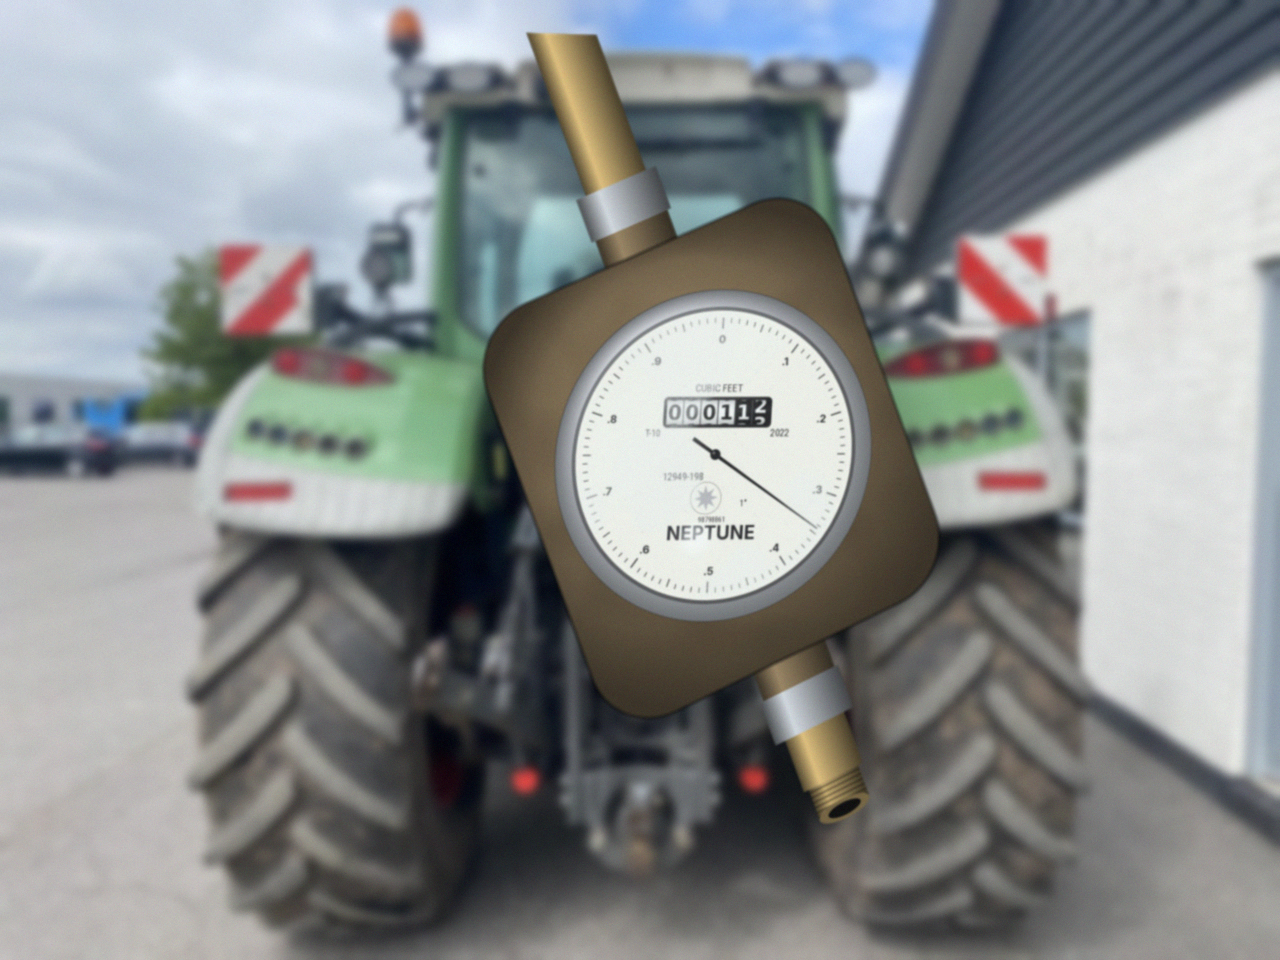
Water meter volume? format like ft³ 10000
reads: ft³ 112.34
